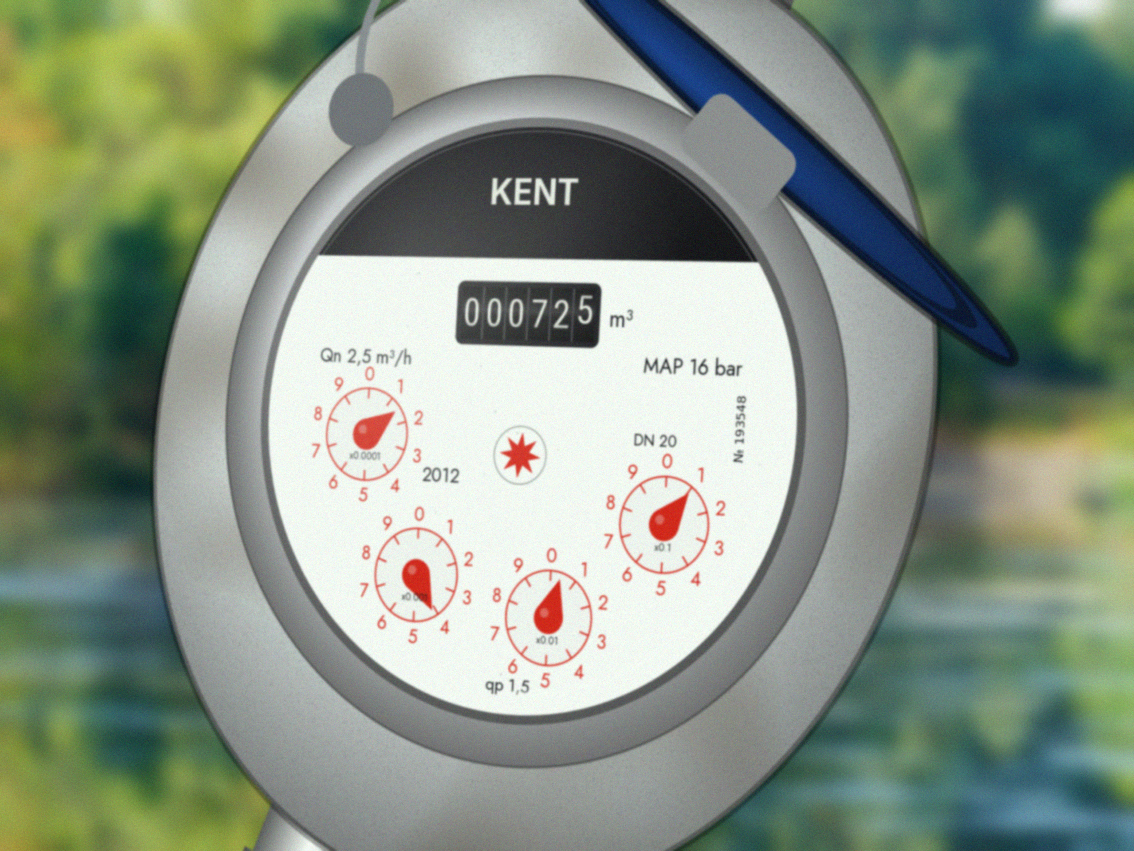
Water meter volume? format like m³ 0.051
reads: m³ 725.1041
